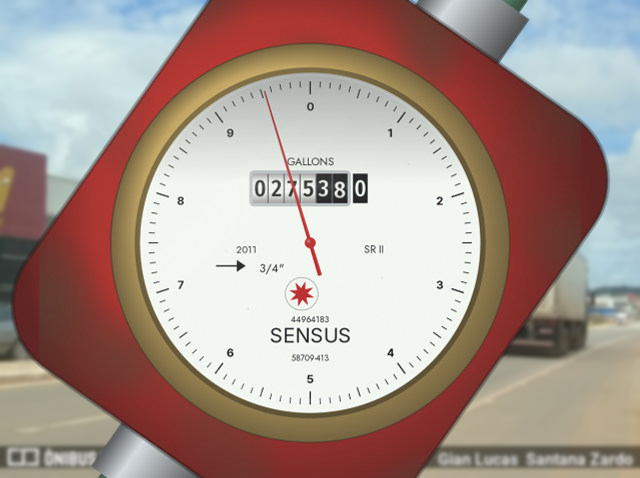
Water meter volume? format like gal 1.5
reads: gal 275379.5
